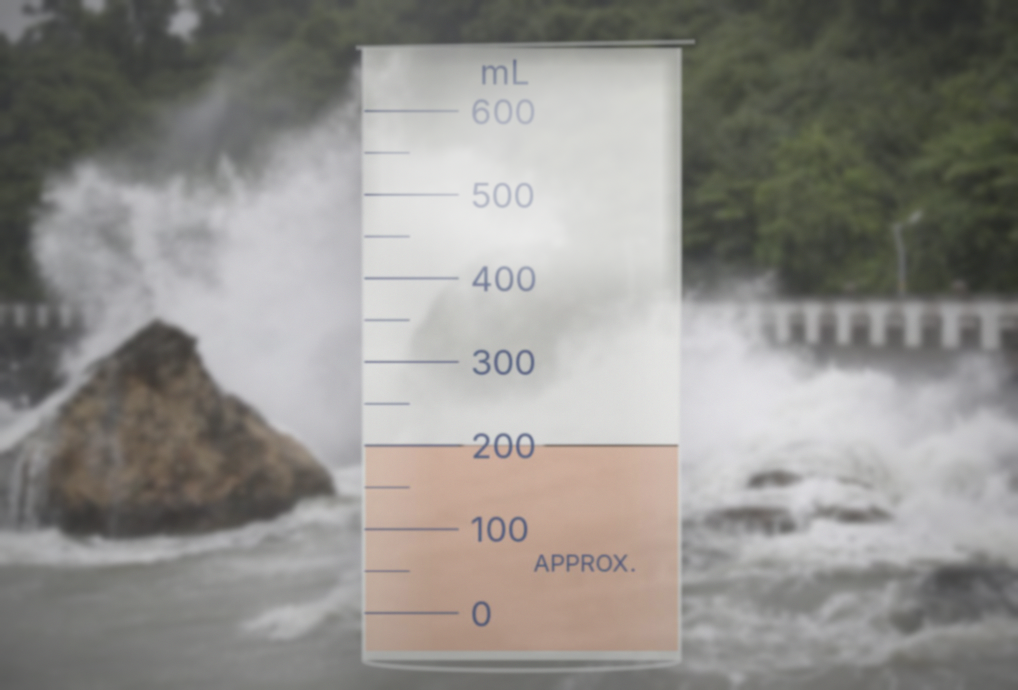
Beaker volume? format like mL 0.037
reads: mL 200
